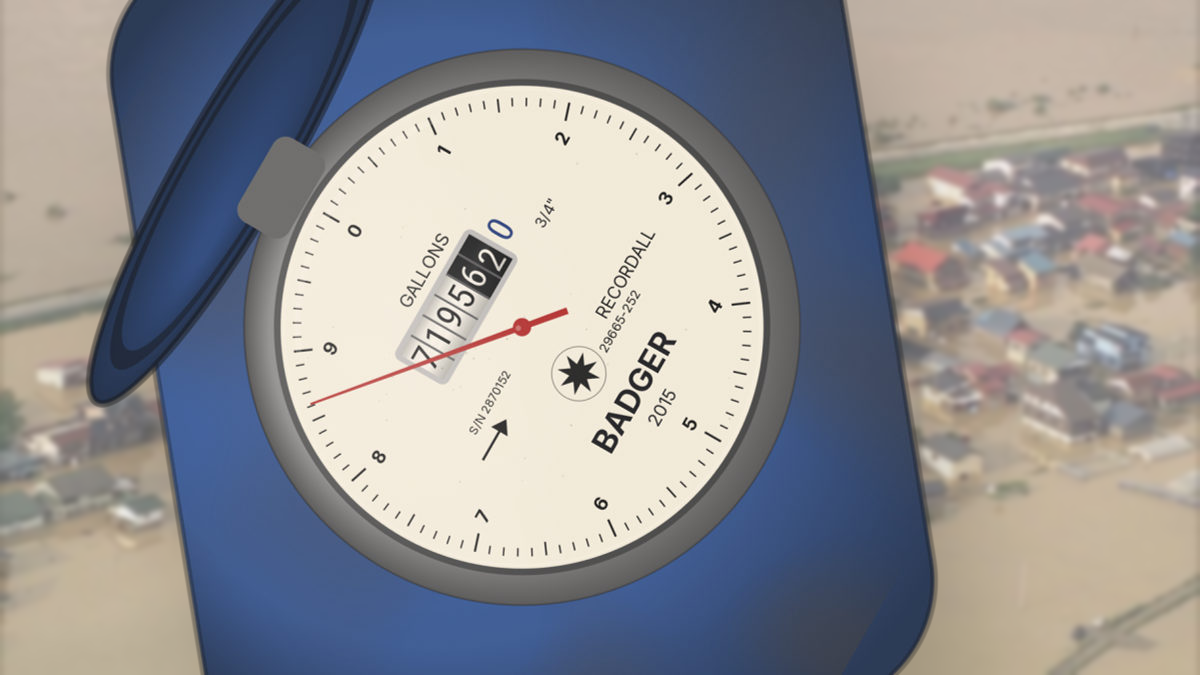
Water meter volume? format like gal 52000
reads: gal 7195618.6
